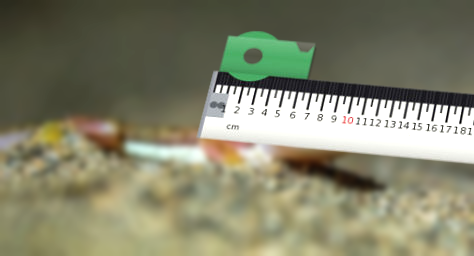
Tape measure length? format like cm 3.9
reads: cm 6.5
